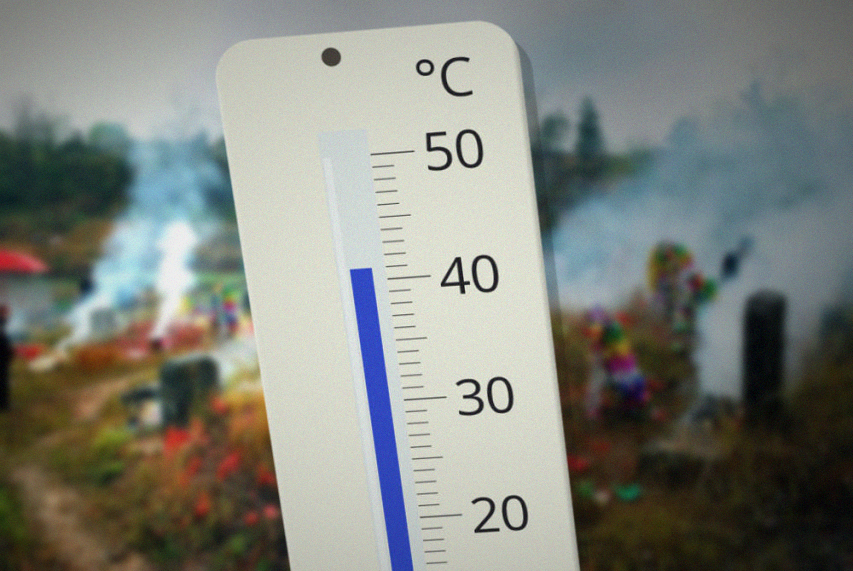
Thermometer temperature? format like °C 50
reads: °C 41
